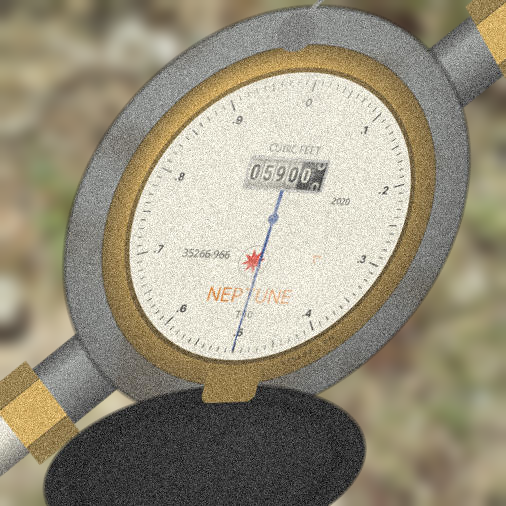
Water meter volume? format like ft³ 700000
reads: ft³ 59008.50
